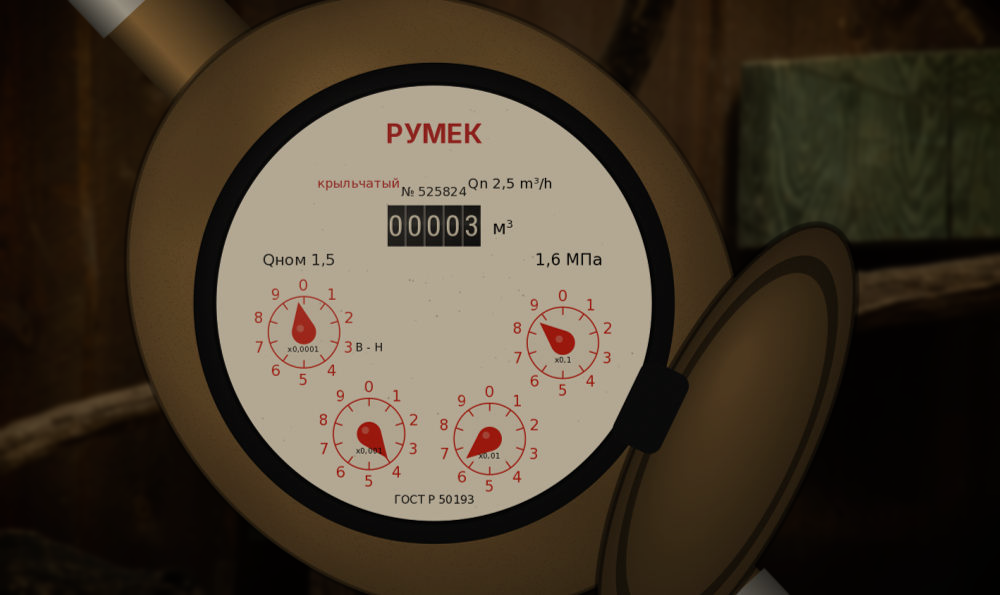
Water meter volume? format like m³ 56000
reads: m³ 3.8639
